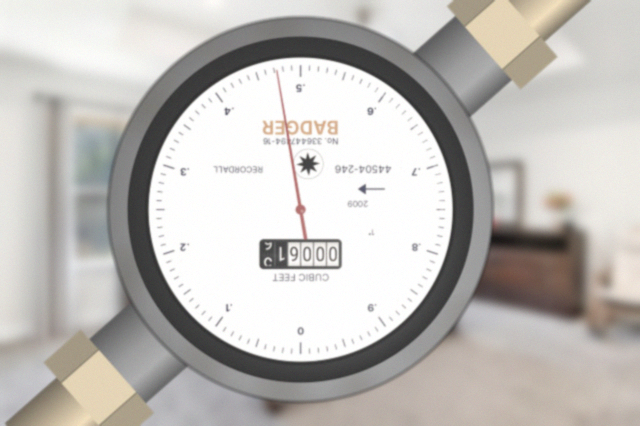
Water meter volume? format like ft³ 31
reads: ft³ 615.47
